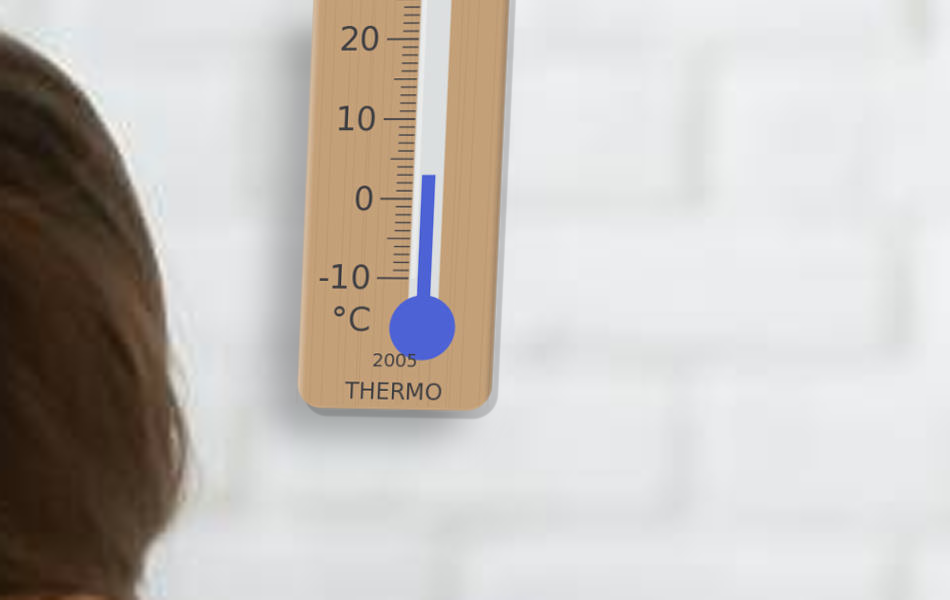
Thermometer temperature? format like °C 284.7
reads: °C 3
